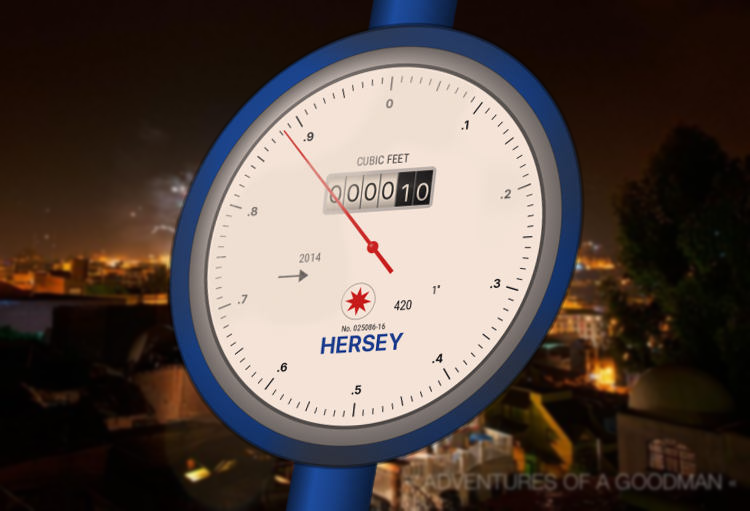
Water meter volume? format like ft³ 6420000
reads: ft³ 9.88
